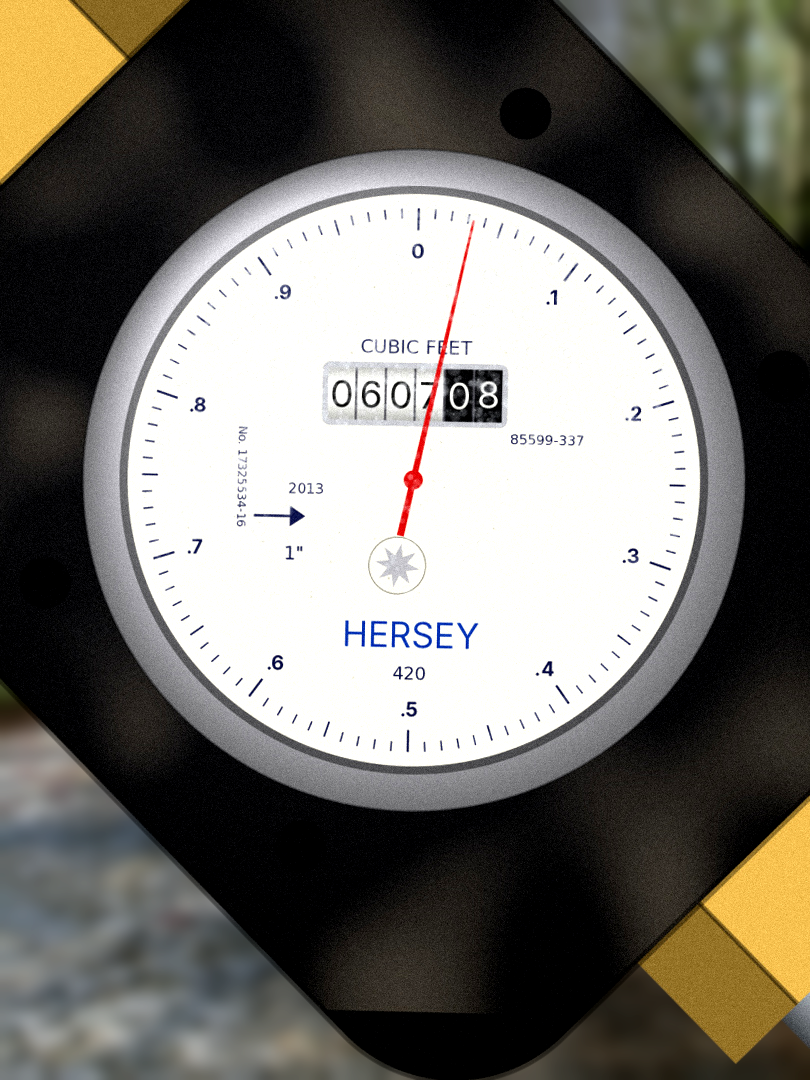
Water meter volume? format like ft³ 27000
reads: ft³ 60708.03
